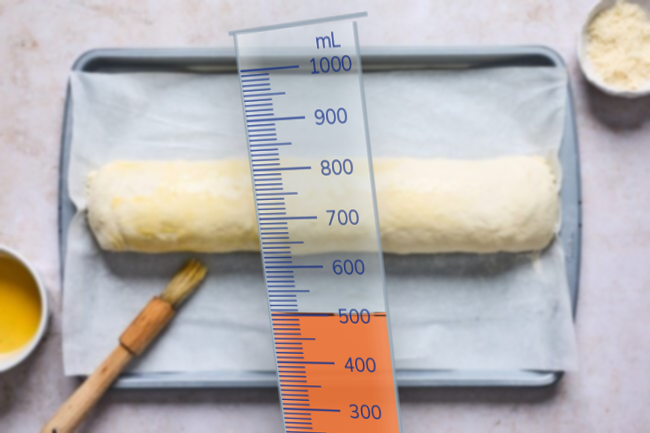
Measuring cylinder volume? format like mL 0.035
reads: mL 500
